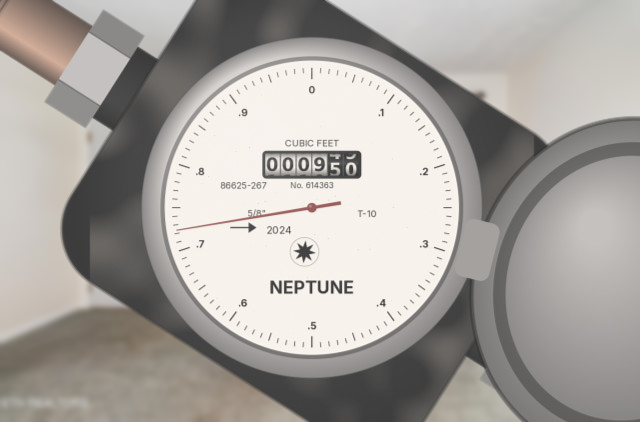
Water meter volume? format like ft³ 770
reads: ft³ 949.72
